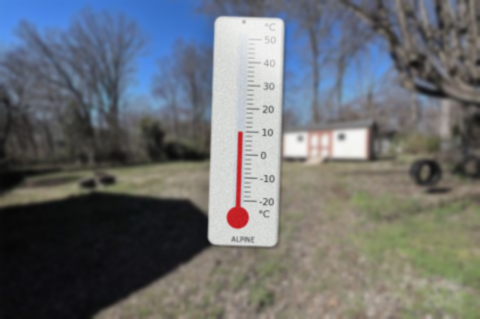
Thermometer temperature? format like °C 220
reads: °C 10
